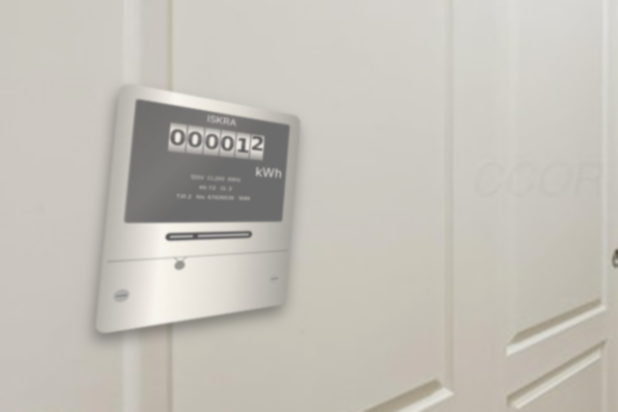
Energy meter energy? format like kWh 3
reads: kWh 12
